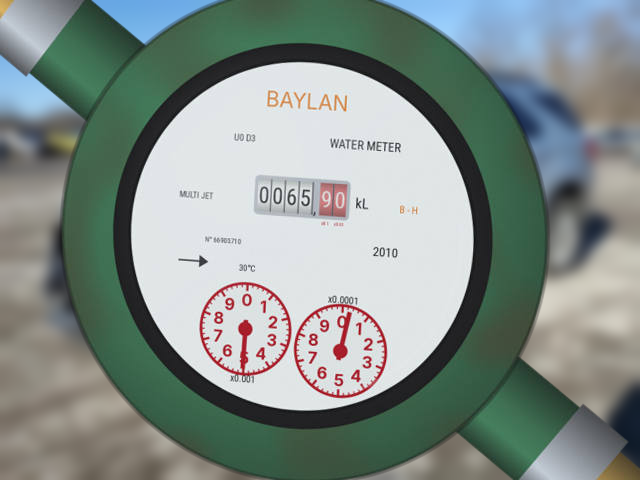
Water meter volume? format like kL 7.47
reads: kL 65.9050
